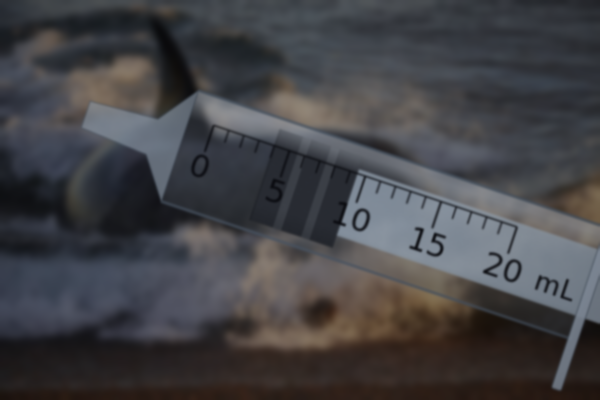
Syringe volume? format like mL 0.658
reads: mL 4
